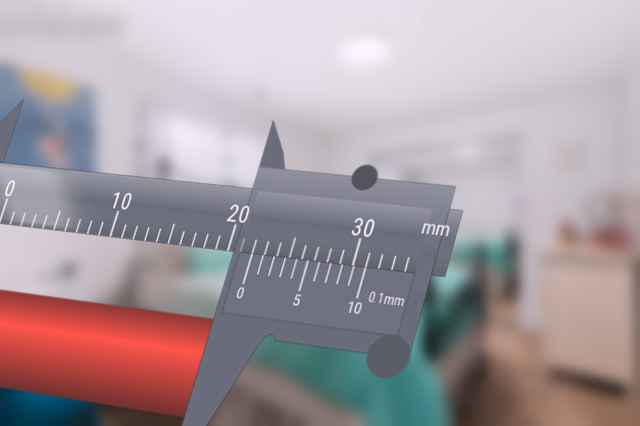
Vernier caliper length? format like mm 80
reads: mm 22.0
